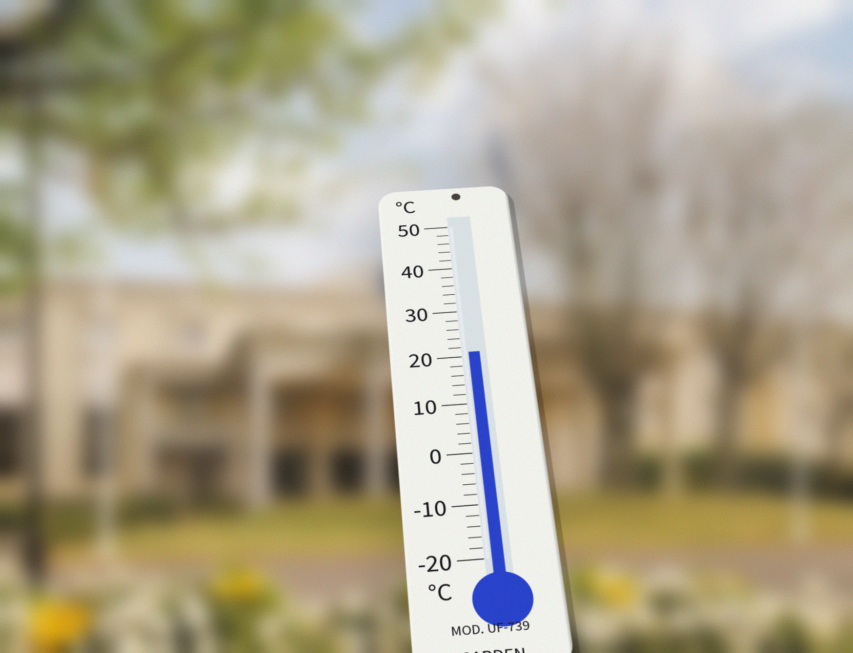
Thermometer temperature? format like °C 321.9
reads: °C 21
